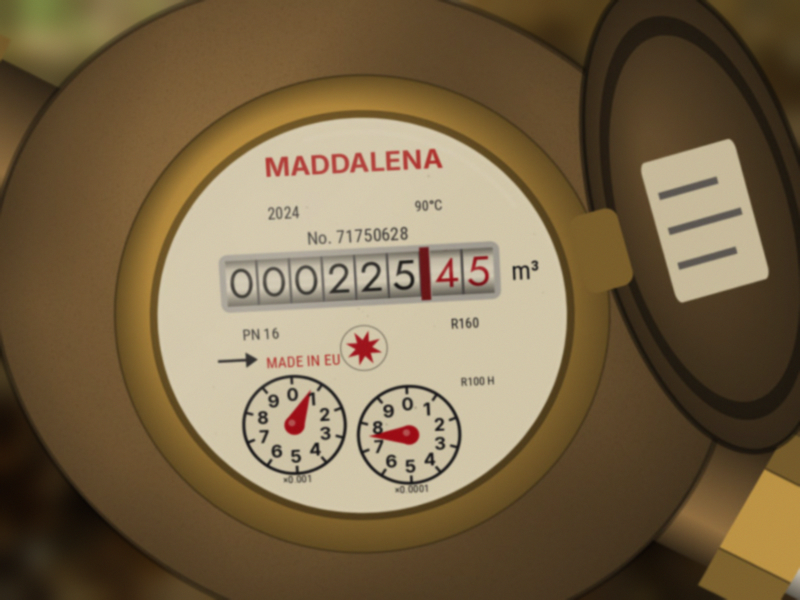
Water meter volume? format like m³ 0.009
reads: m³ 225.4507
